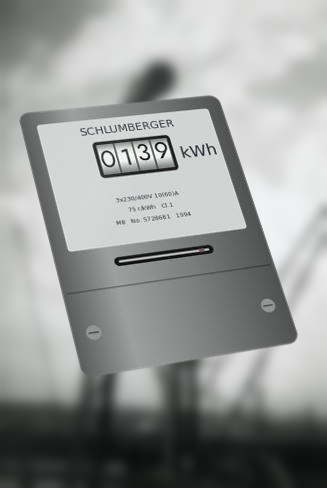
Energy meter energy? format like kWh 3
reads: kWh 139
